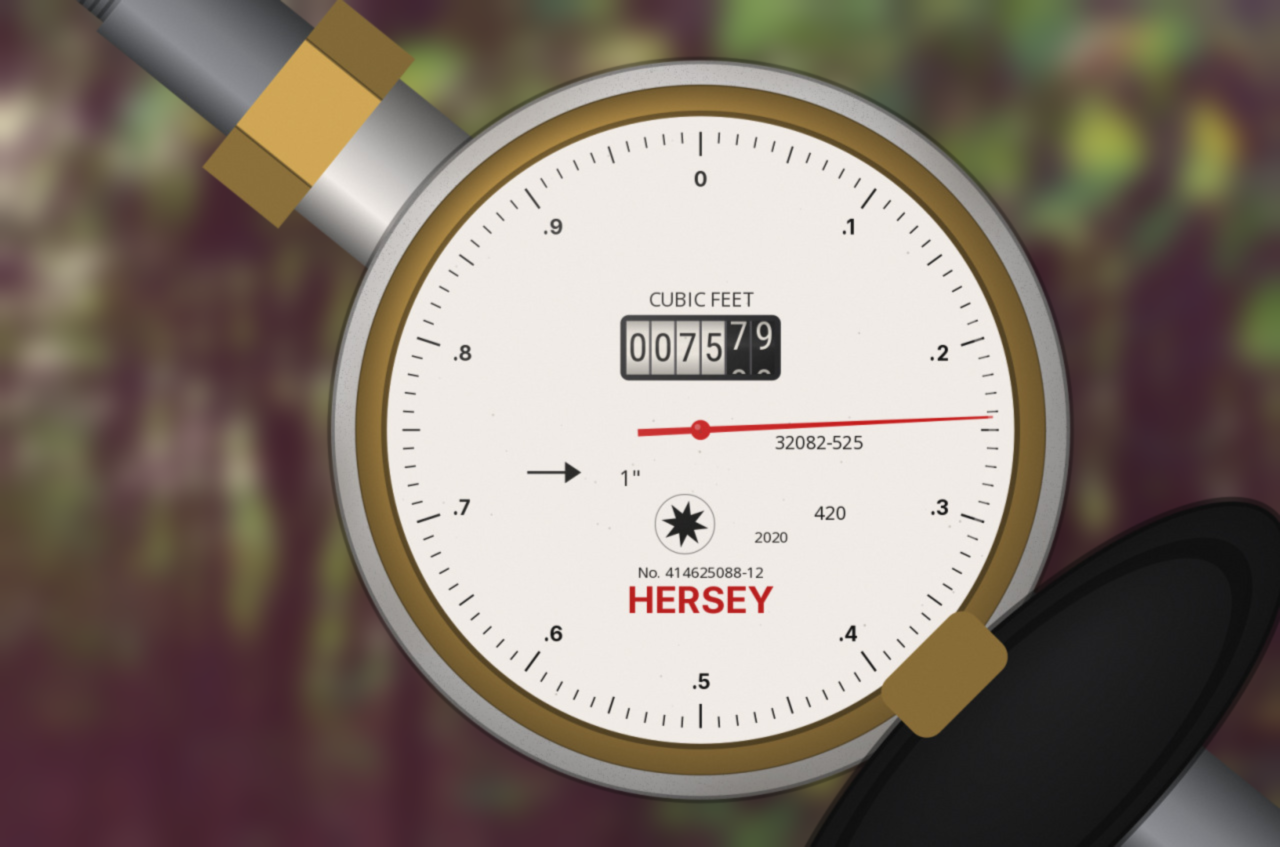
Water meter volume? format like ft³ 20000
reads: ft³ 7579.24
